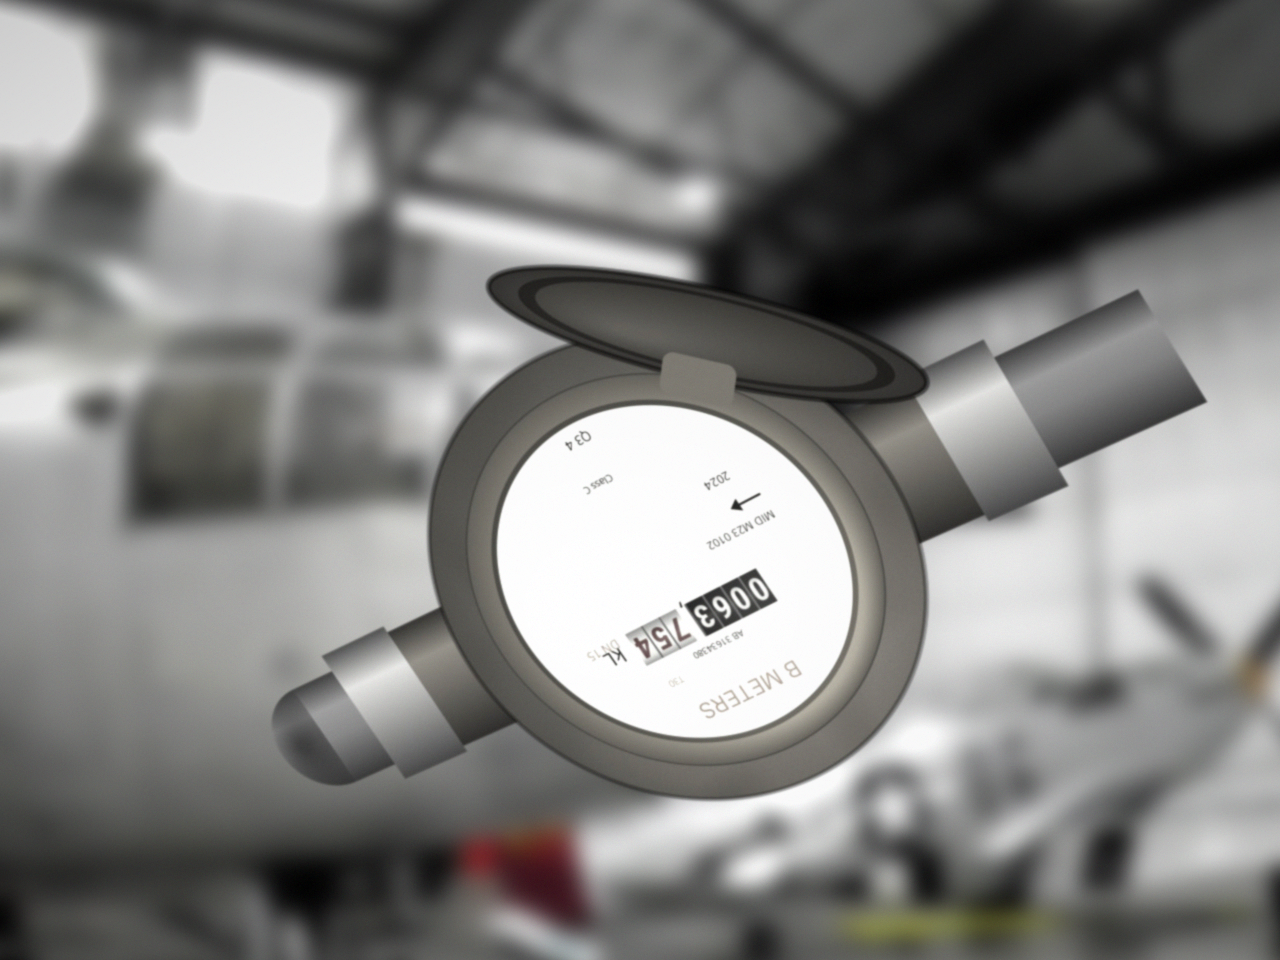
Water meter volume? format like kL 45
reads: kL 63.754
